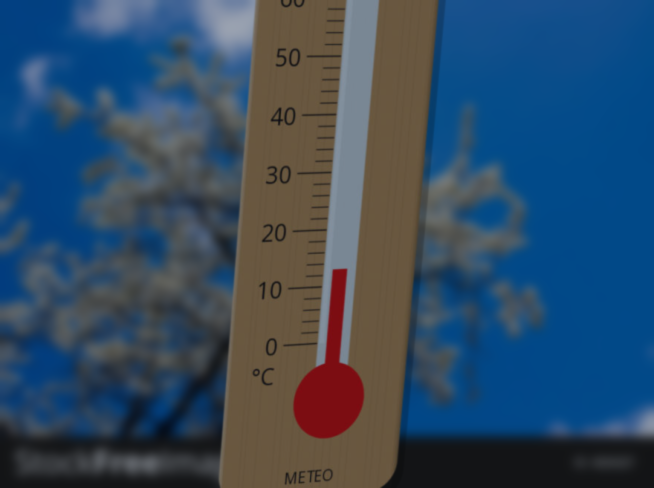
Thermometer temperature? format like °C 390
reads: °C 13
